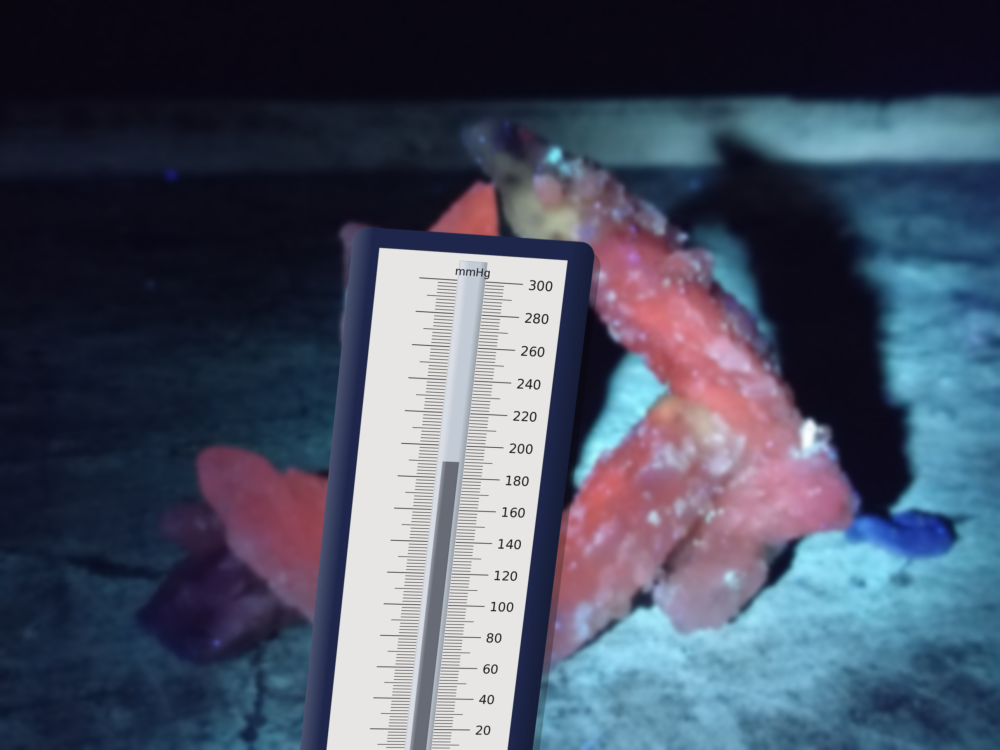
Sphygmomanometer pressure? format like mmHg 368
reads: mmHg 190
